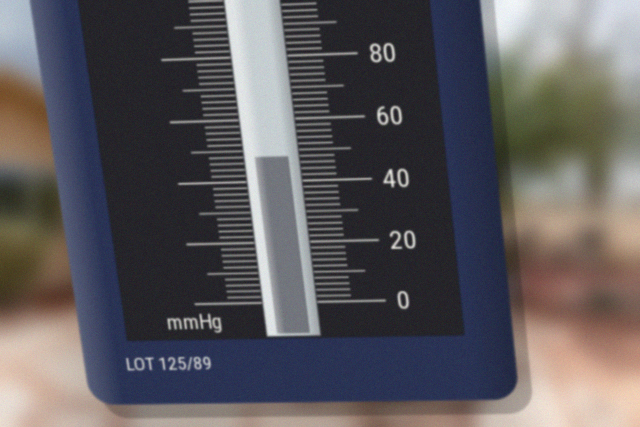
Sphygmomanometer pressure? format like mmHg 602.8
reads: mmHg 48
